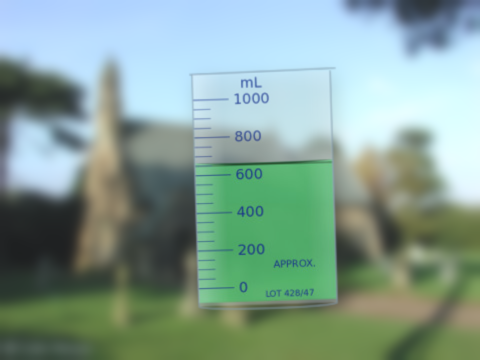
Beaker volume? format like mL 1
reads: mL 650
